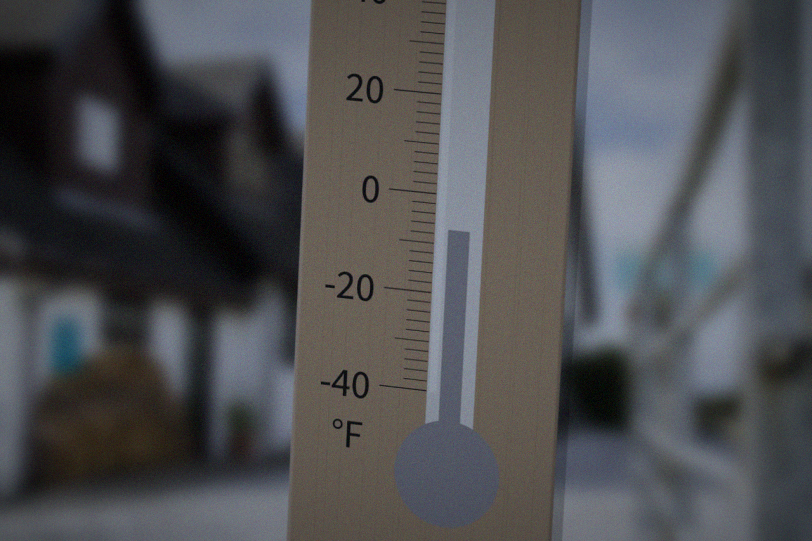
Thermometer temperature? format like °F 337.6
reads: °F -7
